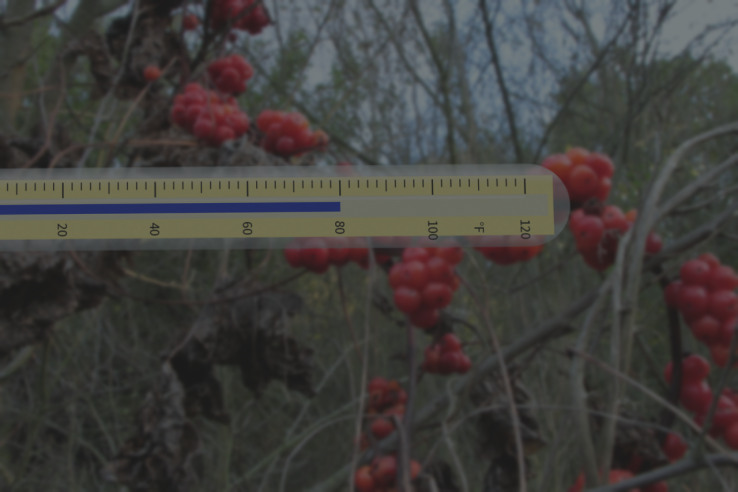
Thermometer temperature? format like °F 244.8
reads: °F 80
